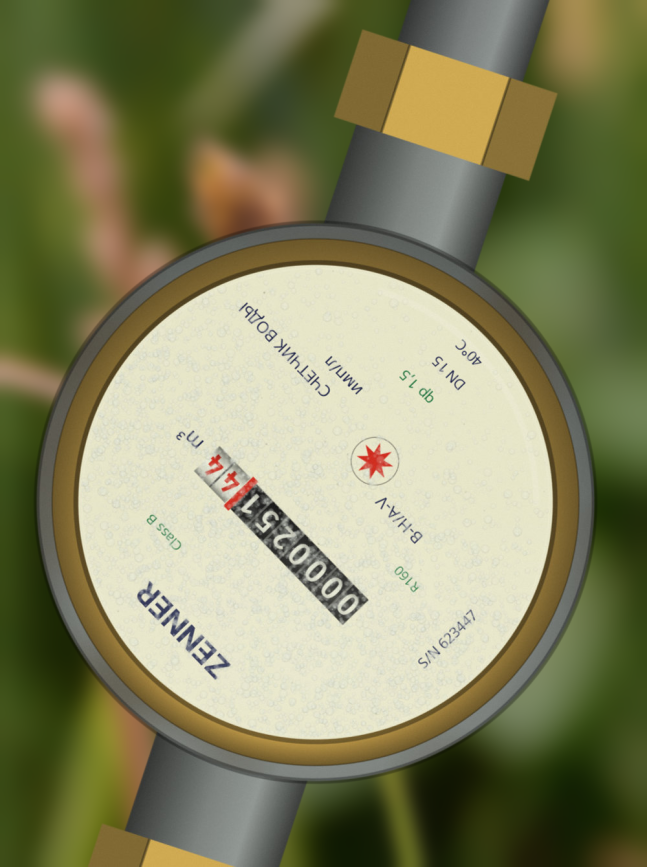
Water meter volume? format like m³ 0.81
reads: m³ 251.44
